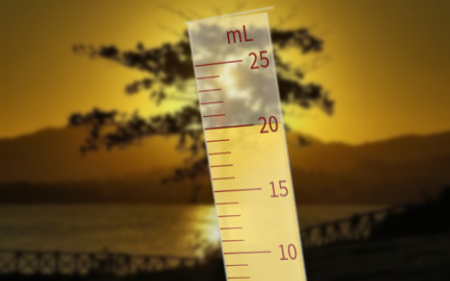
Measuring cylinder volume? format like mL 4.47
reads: mL 20
